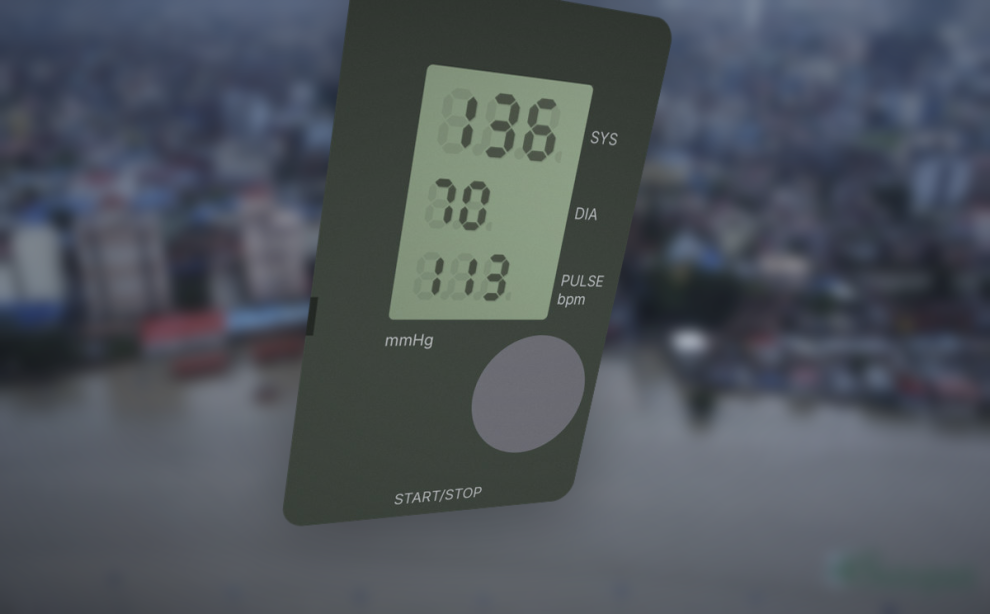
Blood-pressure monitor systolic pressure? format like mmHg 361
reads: mmHg 136
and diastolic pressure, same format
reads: mmHg 70
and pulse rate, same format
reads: bpm 113
